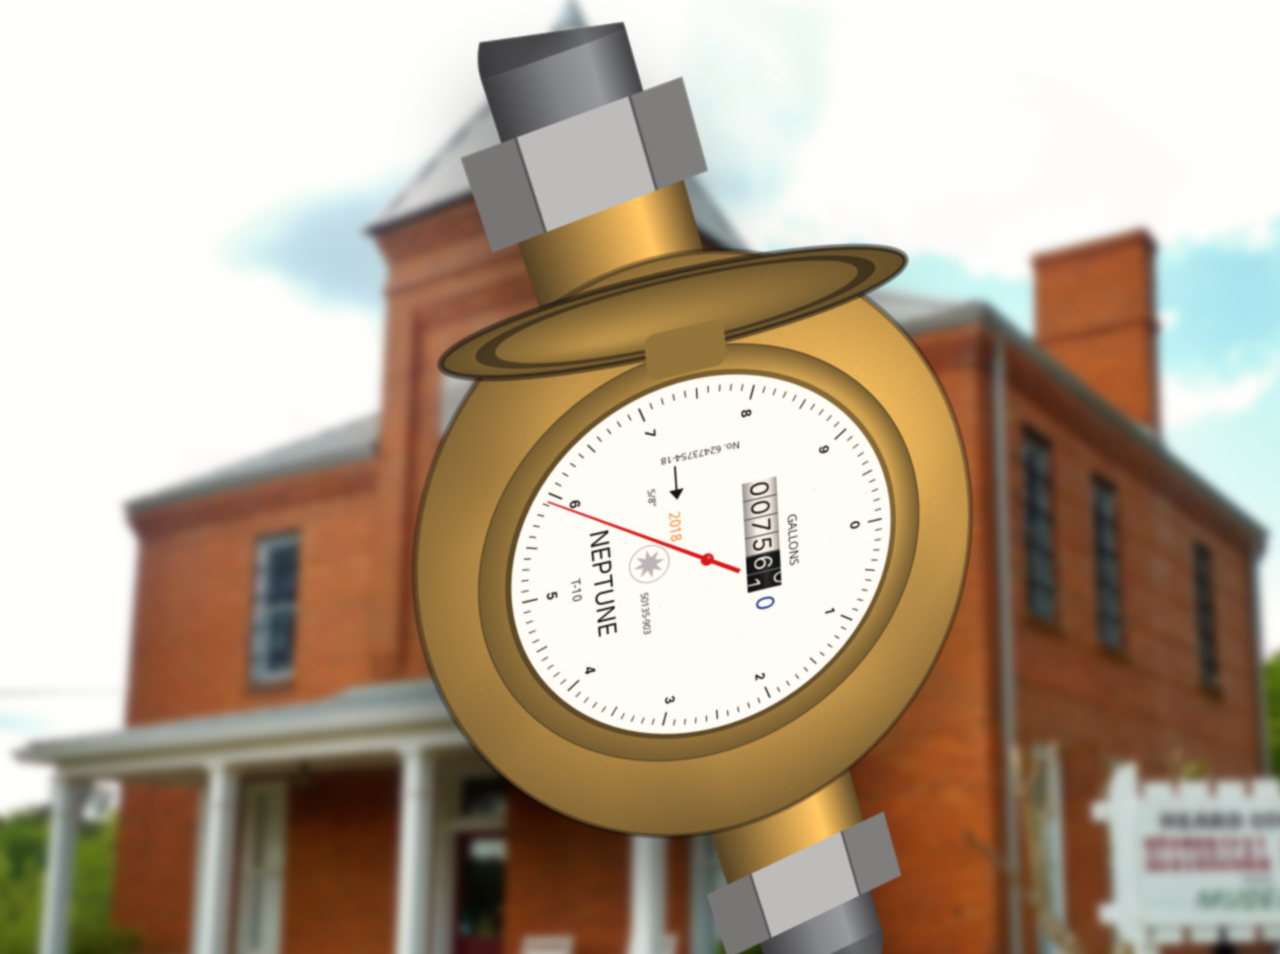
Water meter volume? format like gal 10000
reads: gal 75605.9
